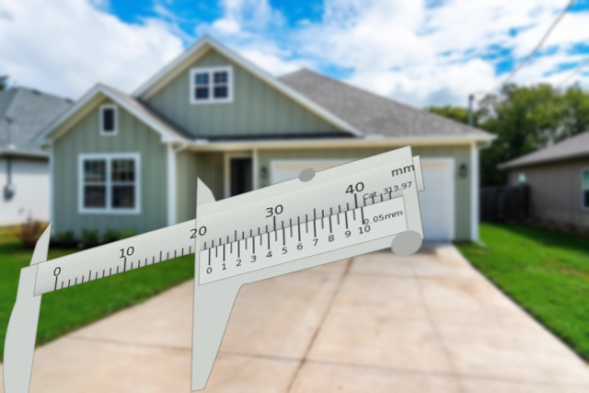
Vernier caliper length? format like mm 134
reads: mm 21.6
